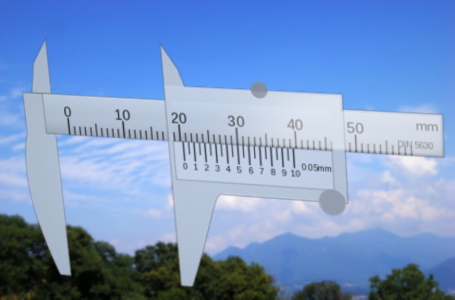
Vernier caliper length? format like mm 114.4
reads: mm 20.5
